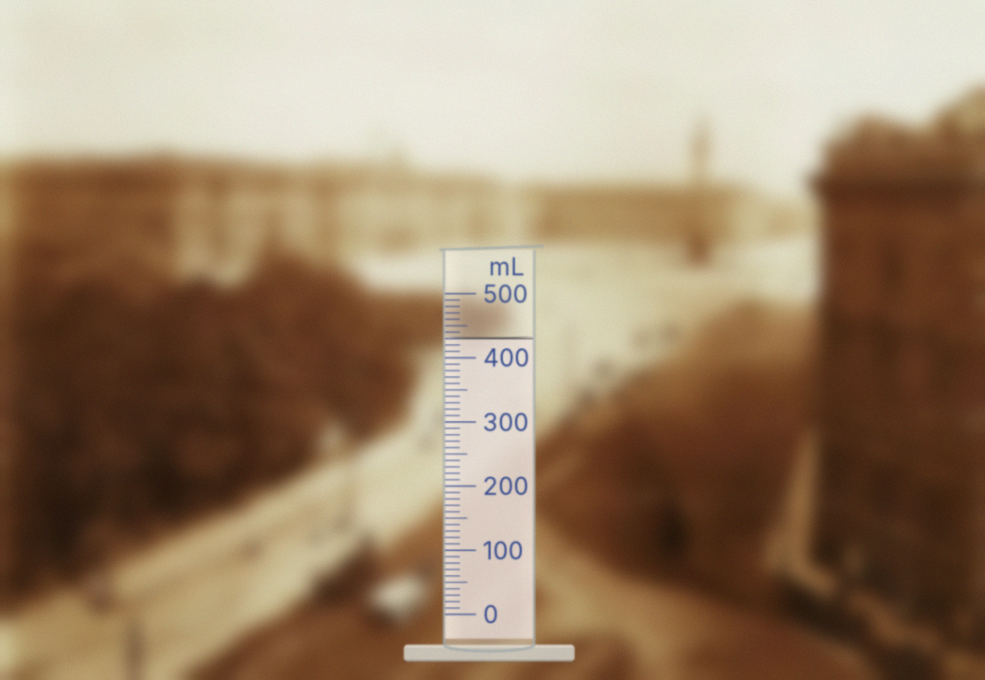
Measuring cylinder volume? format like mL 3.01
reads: mL 430
